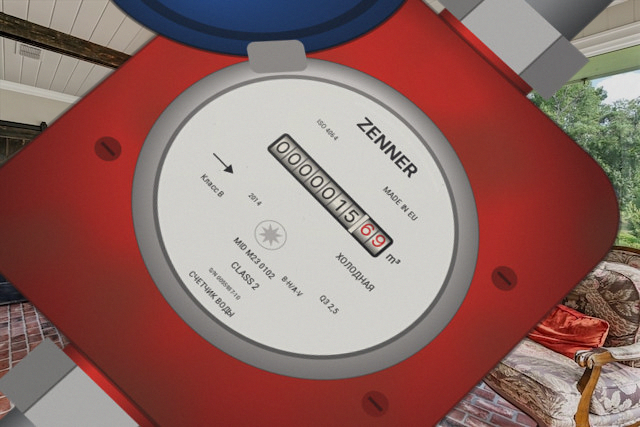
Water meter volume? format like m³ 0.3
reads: m³ 15.69
